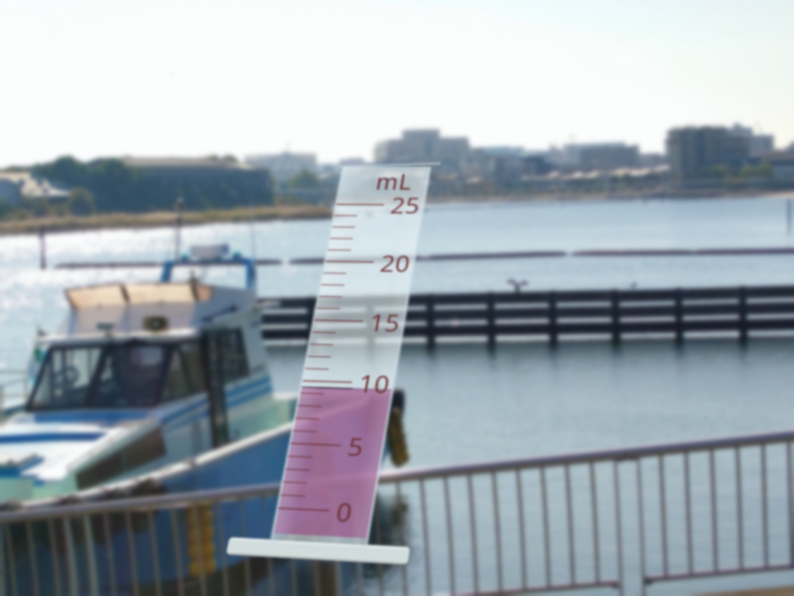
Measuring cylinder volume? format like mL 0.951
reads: mL 9.5
